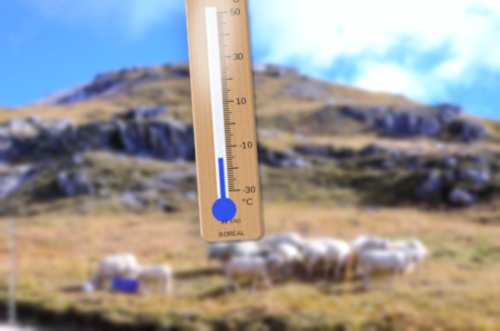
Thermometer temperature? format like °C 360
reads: °C -15
